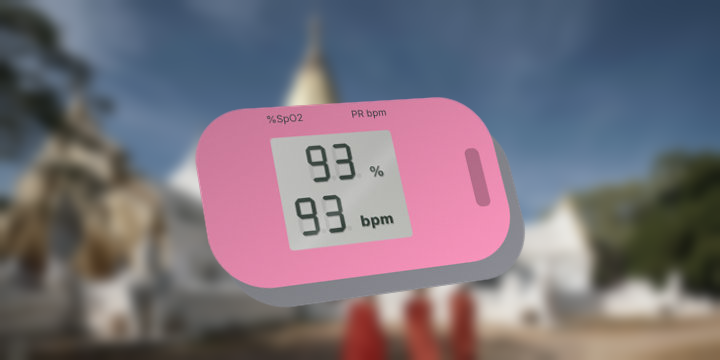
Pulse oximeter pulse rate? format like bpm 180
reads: bpm 93
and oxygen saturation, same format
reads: % 93
